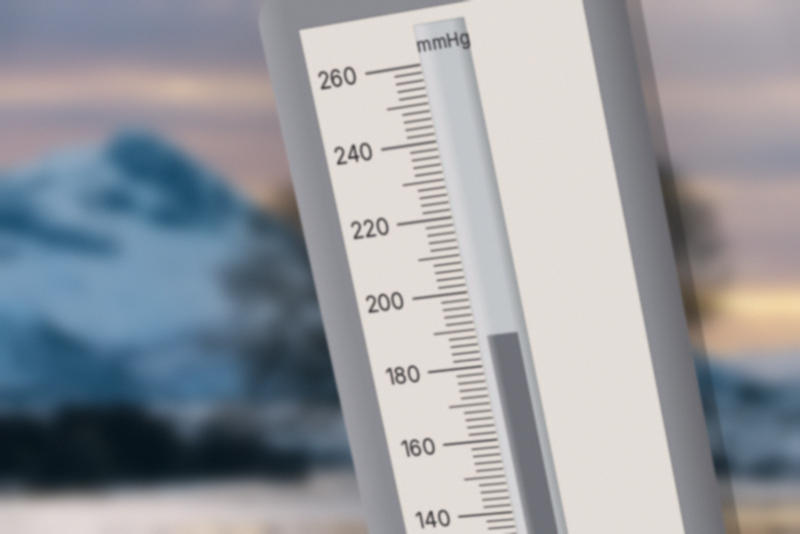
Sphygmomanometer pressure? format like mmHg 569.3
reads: mmHg 188
